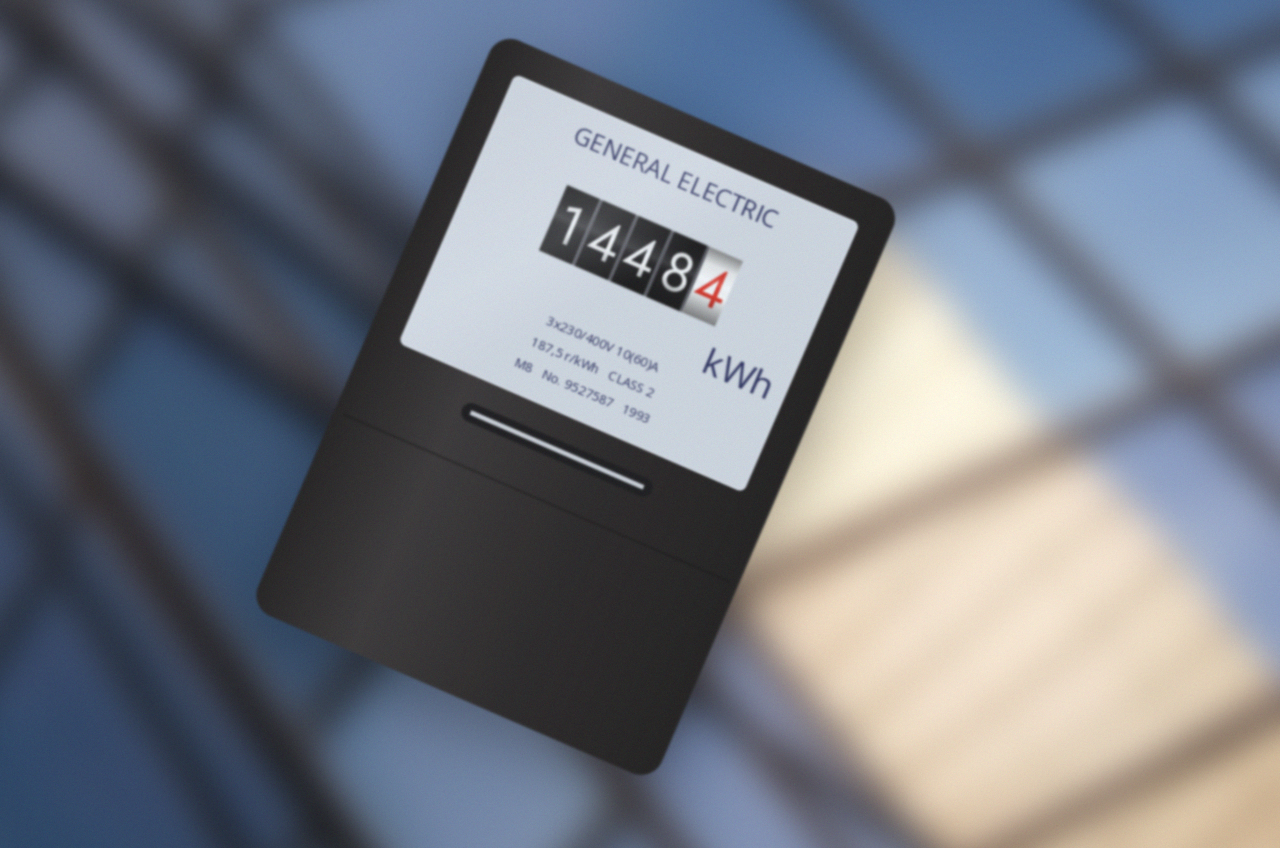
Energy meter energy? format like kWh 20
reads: kWh 1448.4
